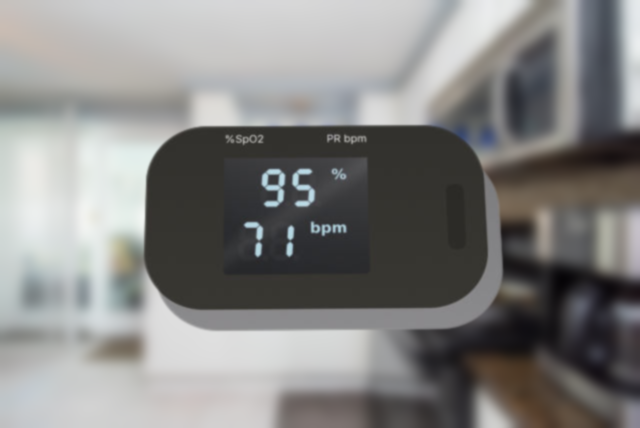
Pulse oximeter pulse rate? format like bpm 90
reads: bpm 71
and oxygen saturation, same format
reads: % 95
